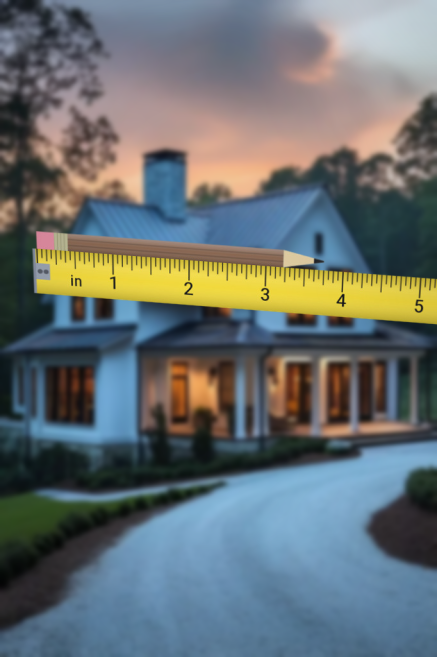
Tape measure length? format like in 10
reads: in 3.75
